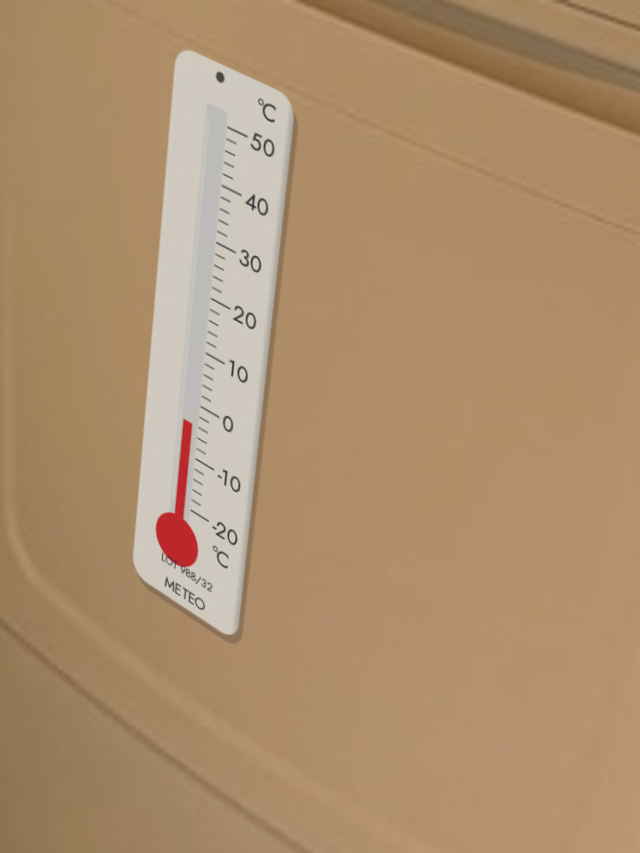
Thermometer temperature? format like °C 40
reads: °C -4
